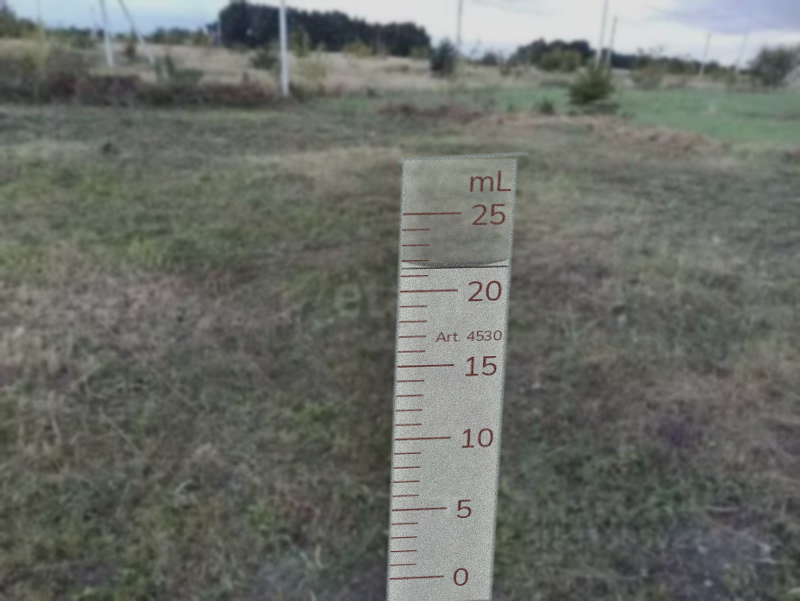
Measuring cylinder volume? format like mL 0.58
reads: mL 21.5
